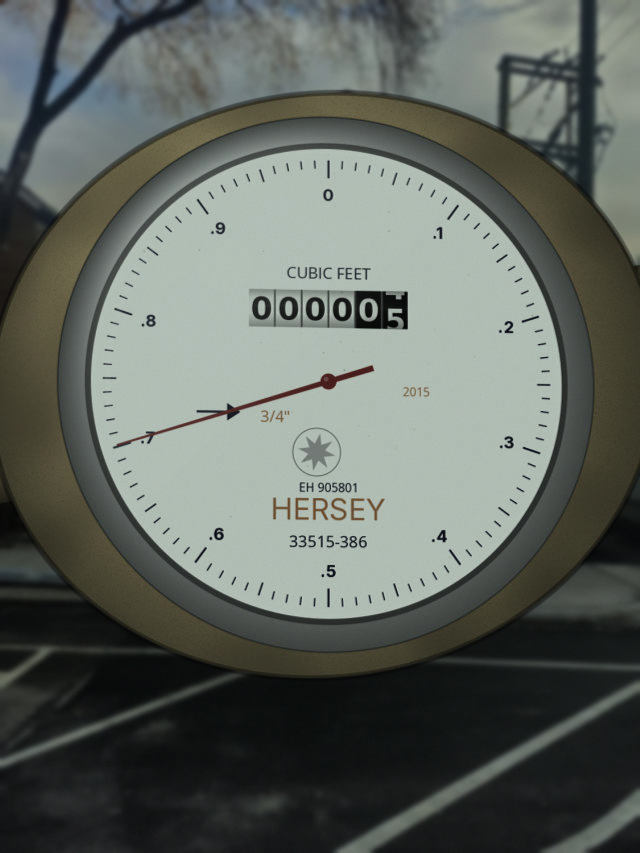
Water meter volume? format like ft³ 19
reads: ft³ 4.70
